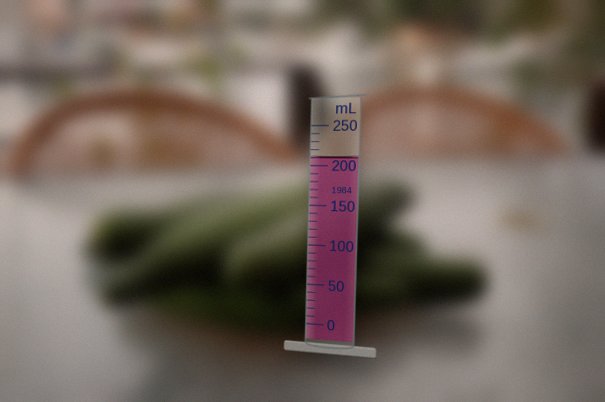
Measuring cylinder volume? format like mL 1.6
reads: mL 210
